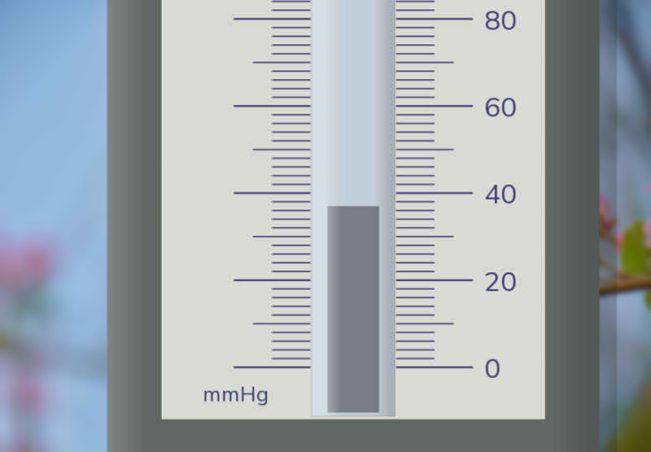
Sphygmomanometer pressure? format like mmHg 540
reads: mmHg 37
